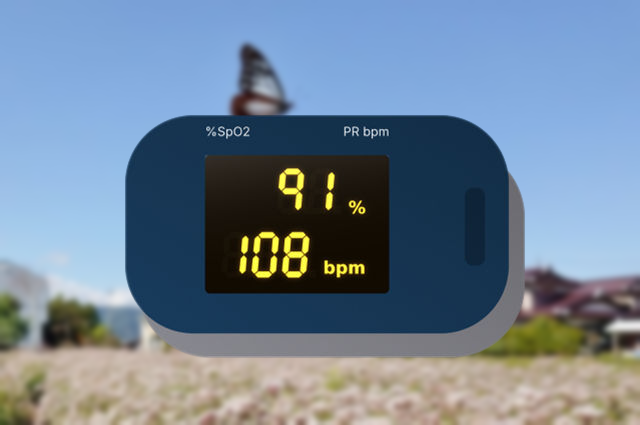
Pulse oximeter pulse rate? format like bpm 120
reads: bpm 108
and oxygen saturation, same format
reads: % 91
